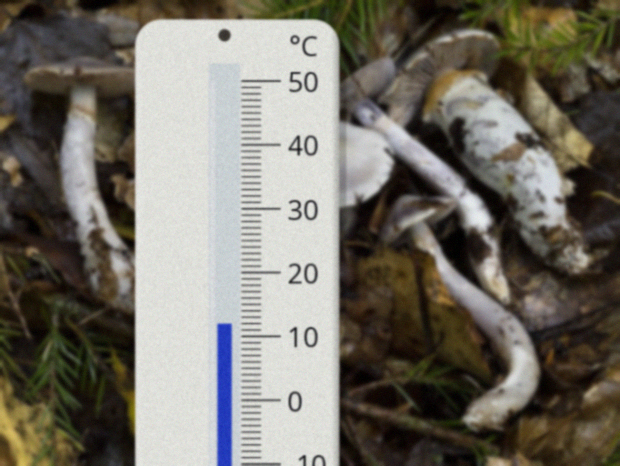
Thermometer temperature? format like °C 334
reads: °C 12
